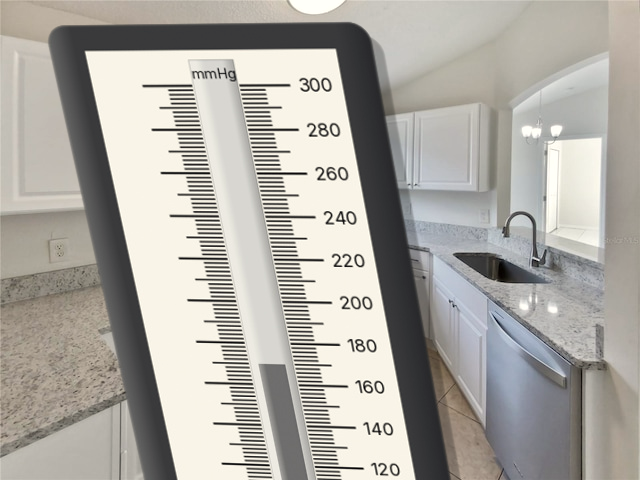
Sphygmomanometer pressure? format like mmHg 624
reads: mmHg 170
